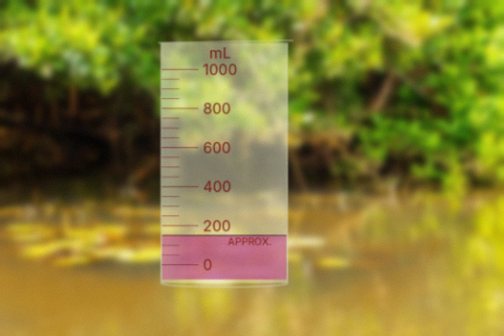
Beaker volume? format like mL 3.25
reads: mL 150
